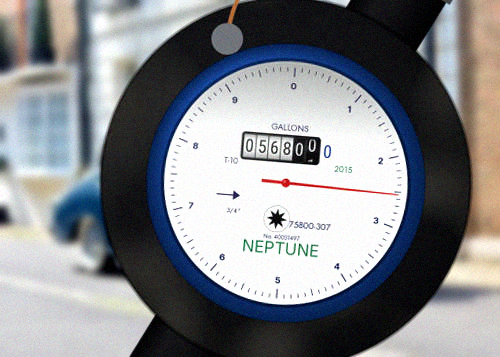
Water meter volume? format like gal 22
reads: gal 568002.5
